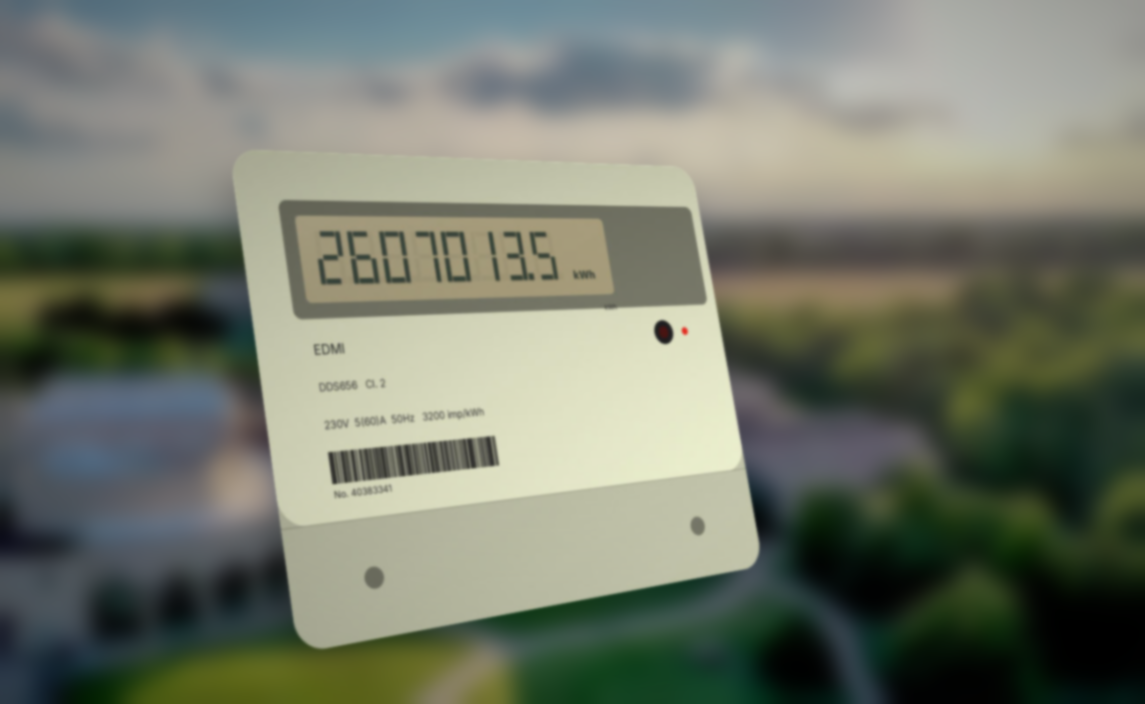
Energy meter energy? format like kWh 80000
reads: kWh 2607013.5
